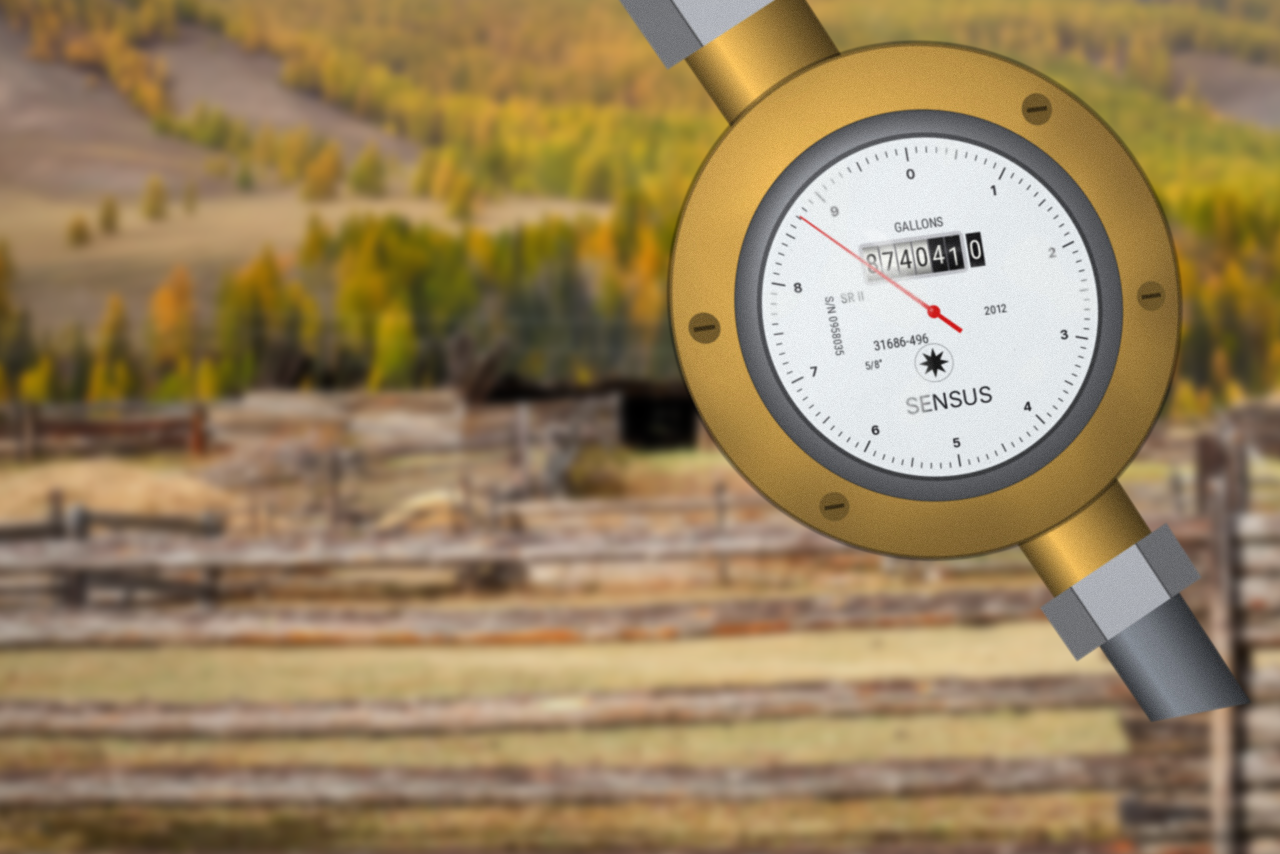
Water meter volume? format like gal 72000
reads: gal 8740408.7
